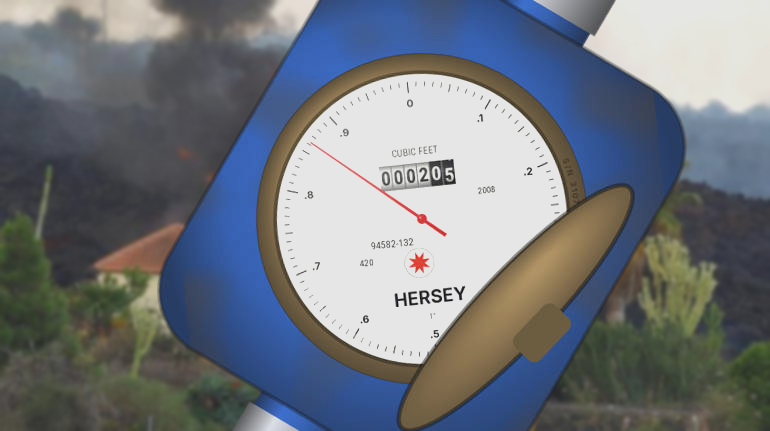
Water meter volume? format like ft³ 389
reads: ft³ 204.86
